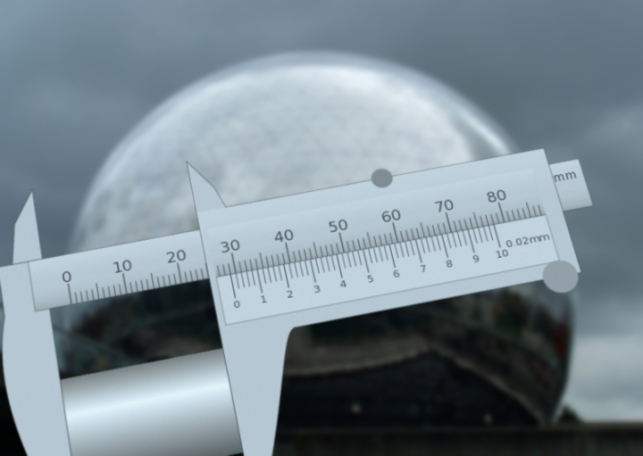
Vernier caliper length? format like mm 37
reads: mm 29.0
